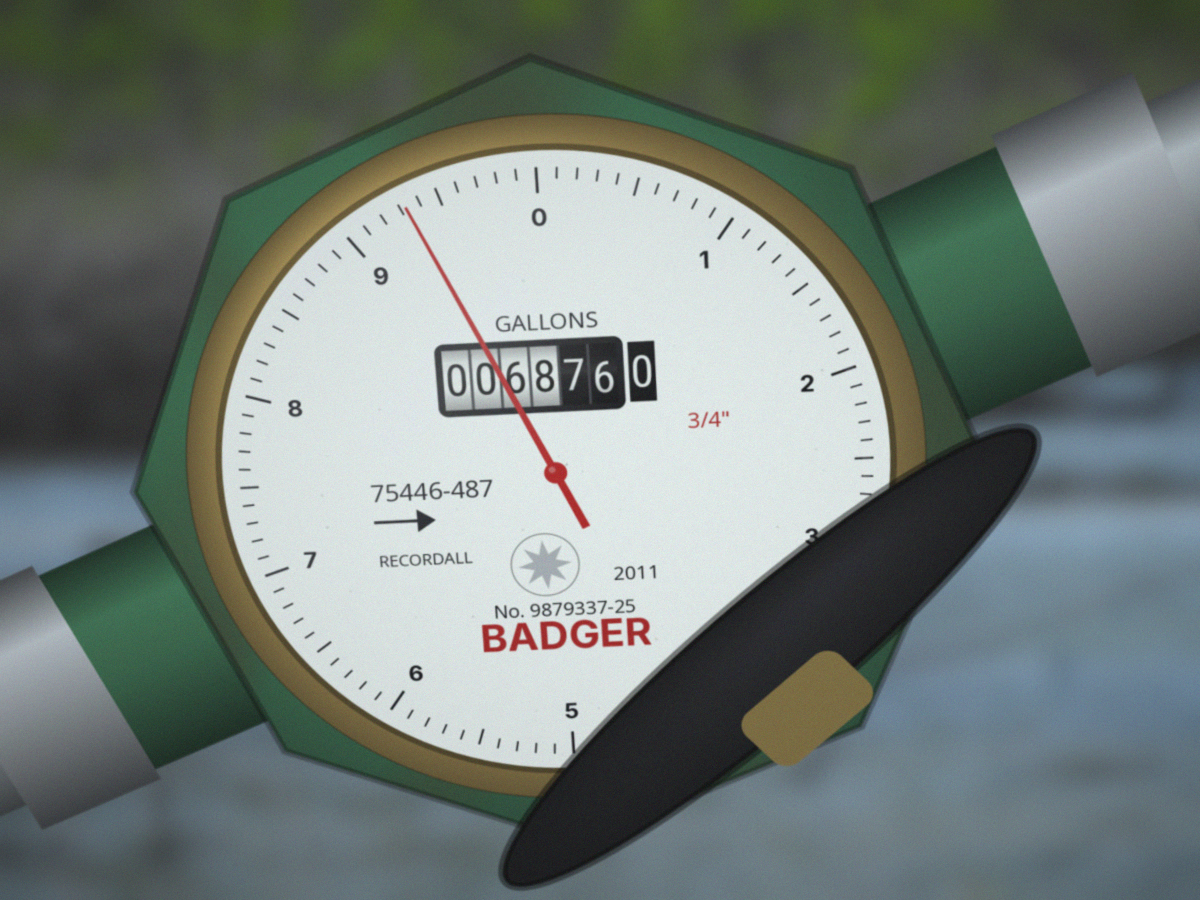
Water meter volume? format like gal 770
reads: gal 68759.3
